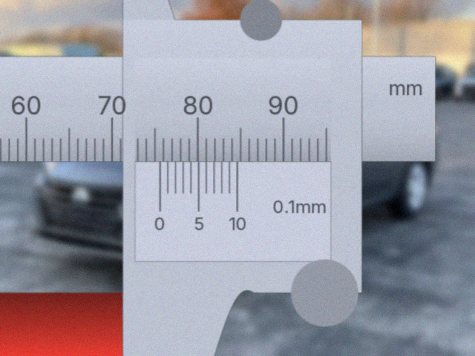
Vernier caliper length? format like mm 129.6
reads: mm 75.6
